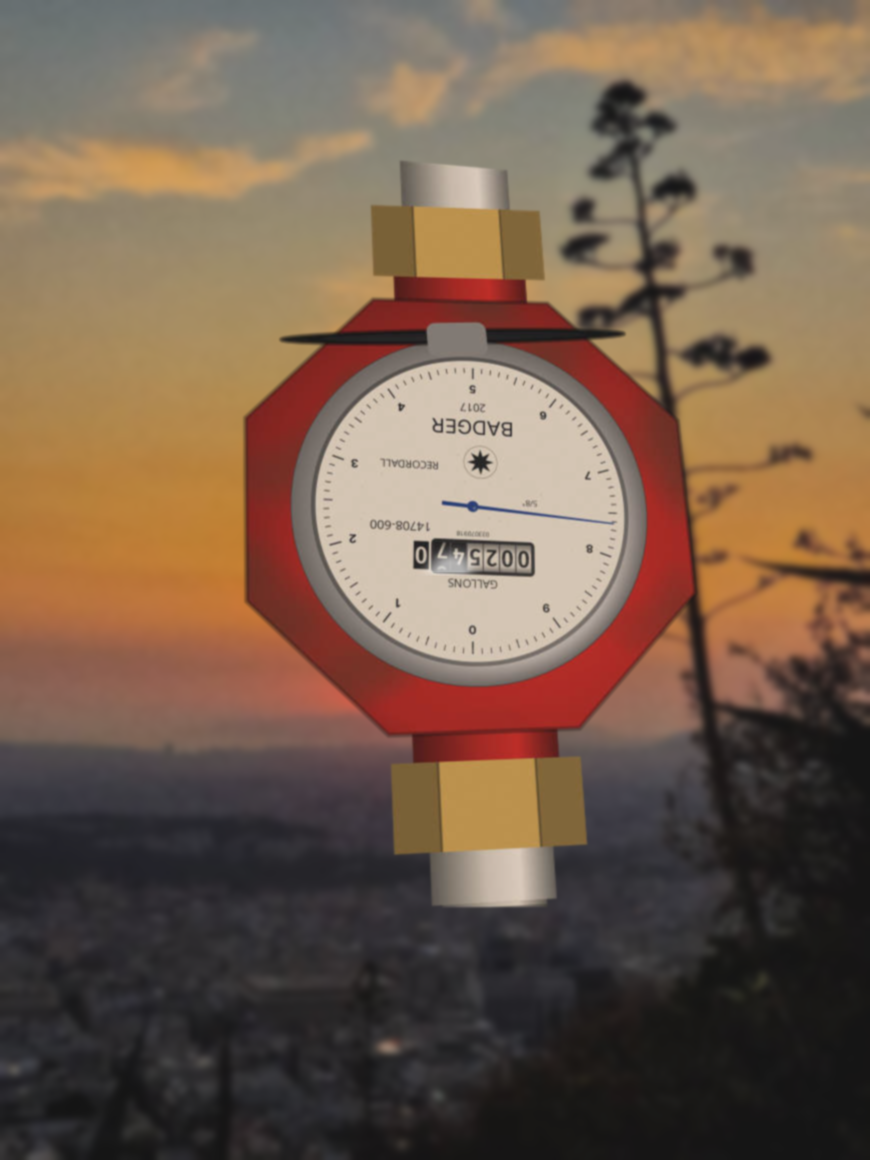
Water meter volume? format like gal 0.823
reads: gal 25467.6
